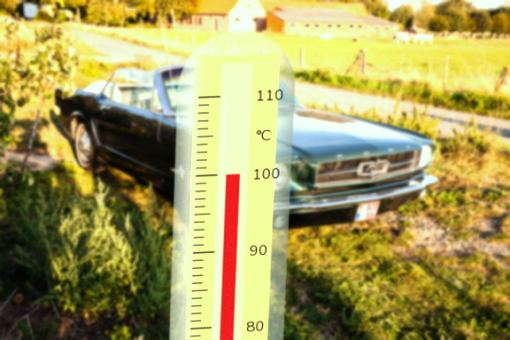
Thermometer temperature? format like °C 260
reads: °C 100
